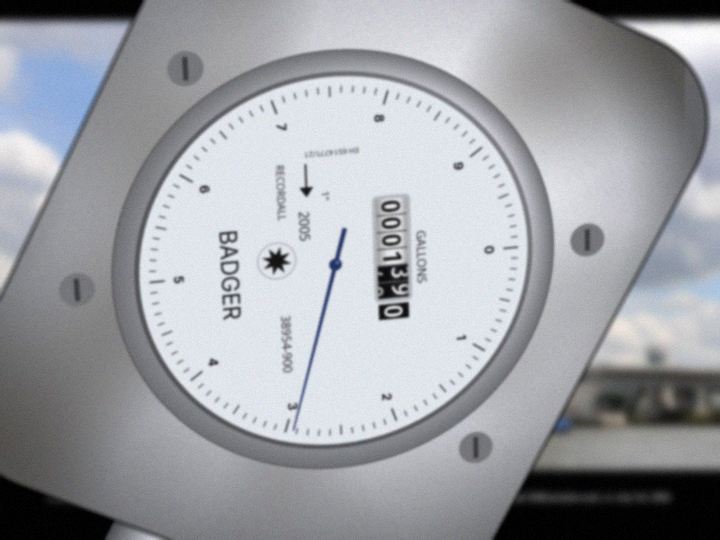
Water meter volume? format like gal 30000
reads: gal 1392.9
